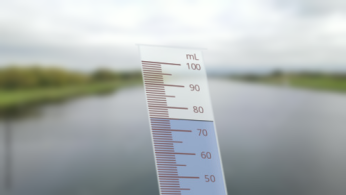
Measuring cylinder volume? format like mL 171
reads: mL 75
